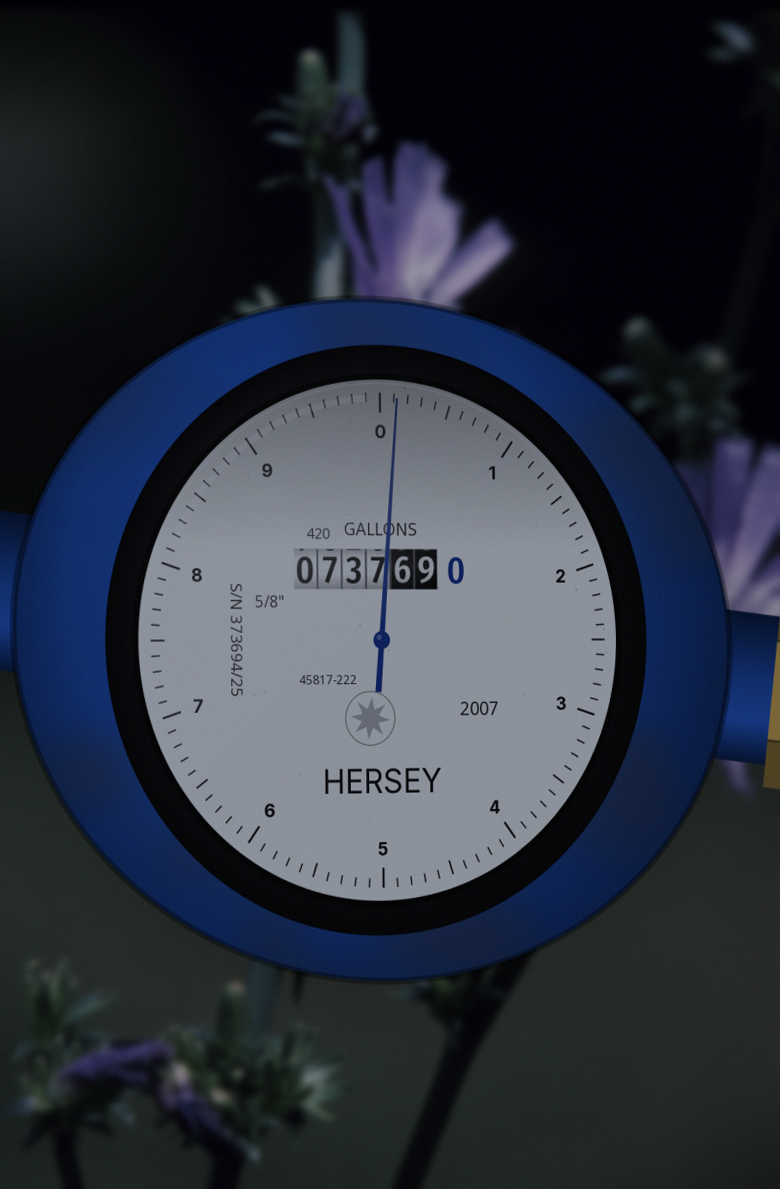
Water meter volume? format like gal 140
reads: gal 737690.1
